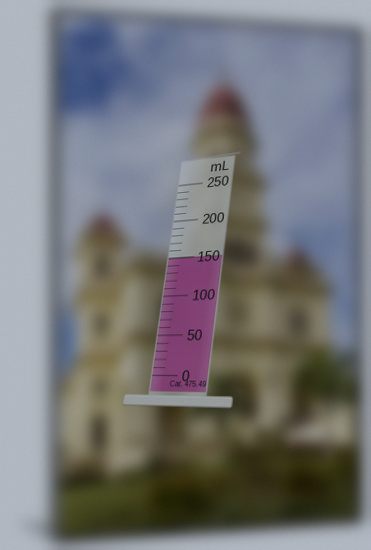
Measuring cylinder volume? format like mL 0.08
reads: mL 150
